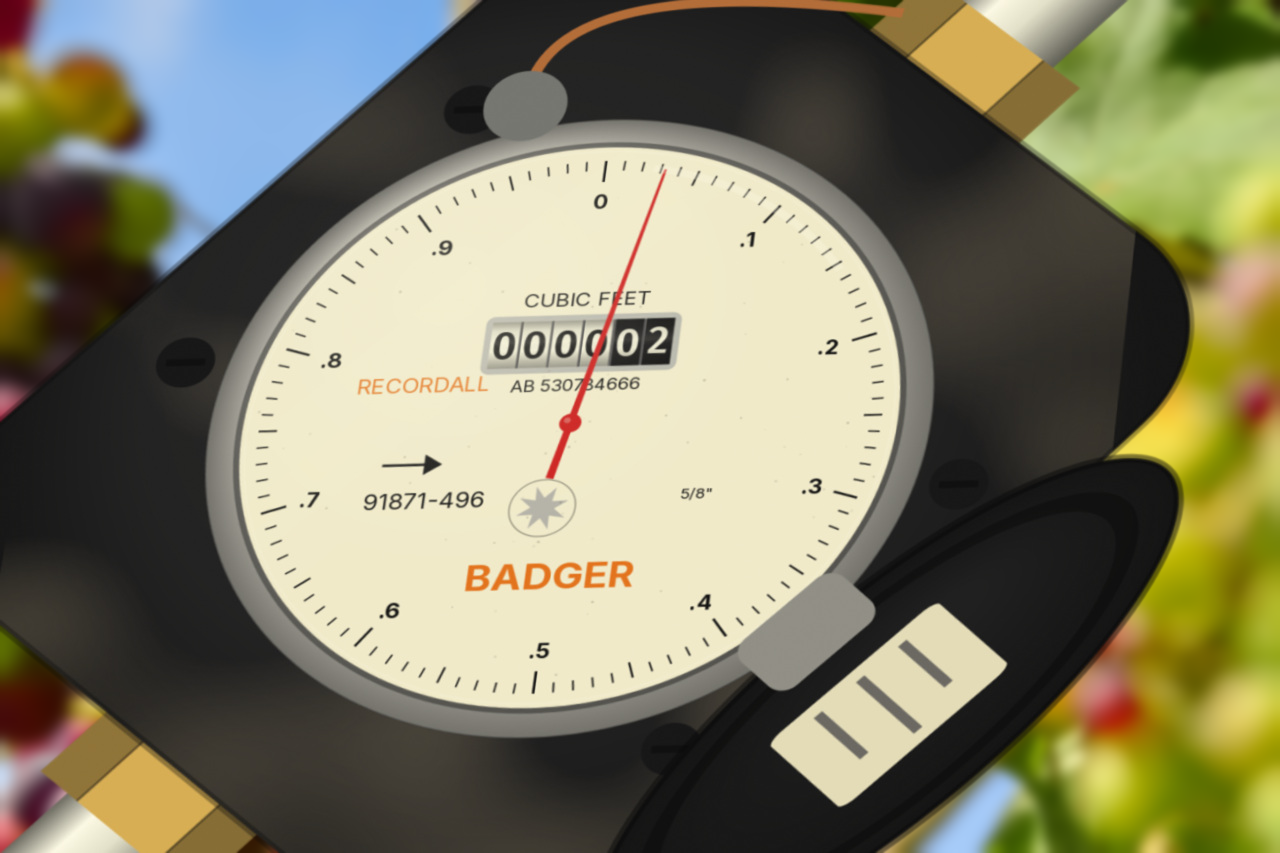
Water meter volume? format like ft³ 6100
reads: ft³ 2.03
